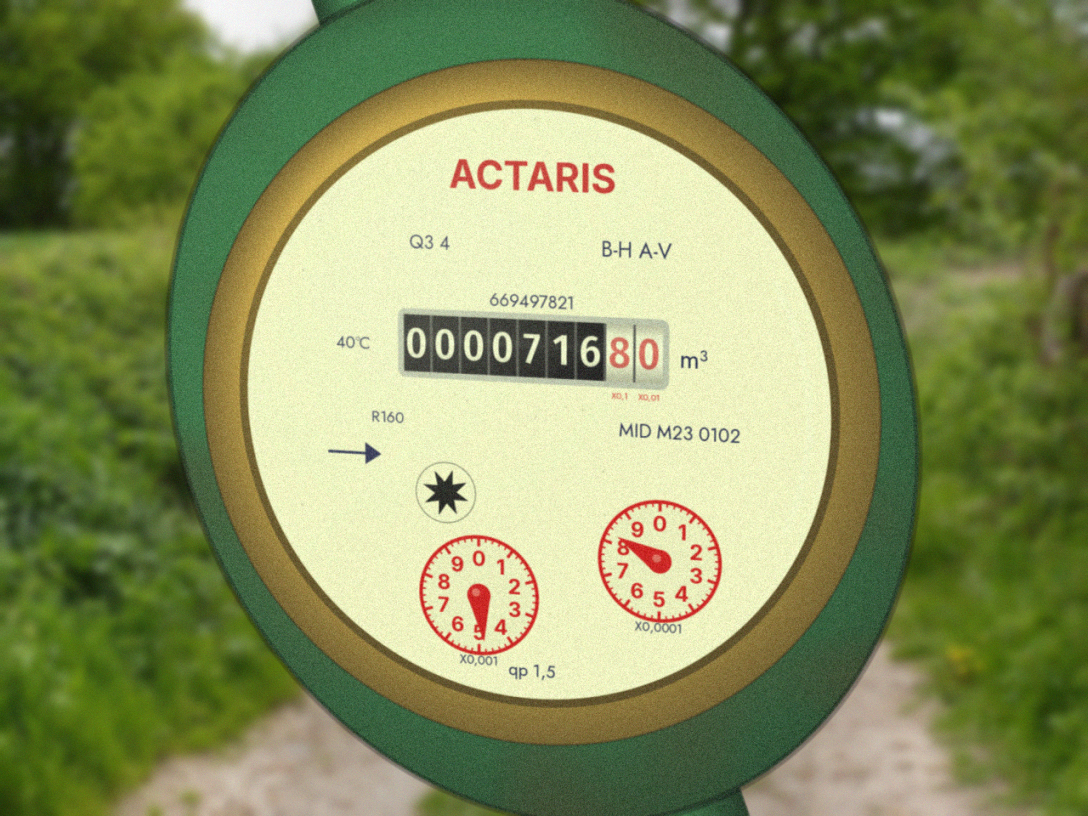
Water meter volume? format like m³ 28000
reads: m³ 716.8048
